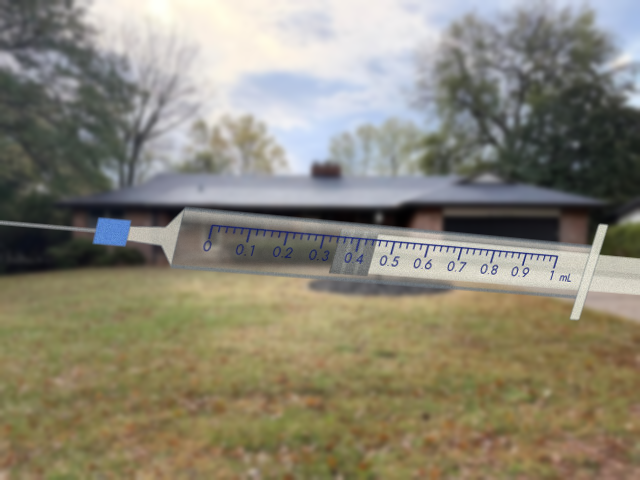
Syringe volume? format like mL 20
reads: mL 0.34
